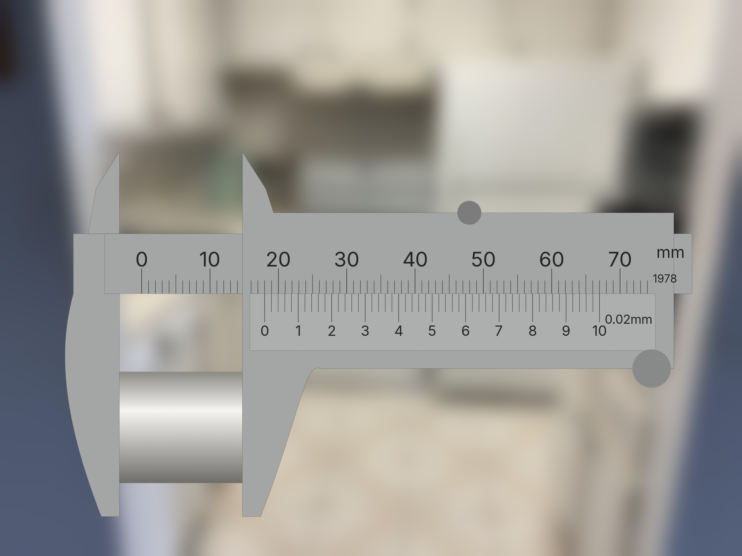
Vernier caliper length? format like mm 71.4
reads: mm 18.0
